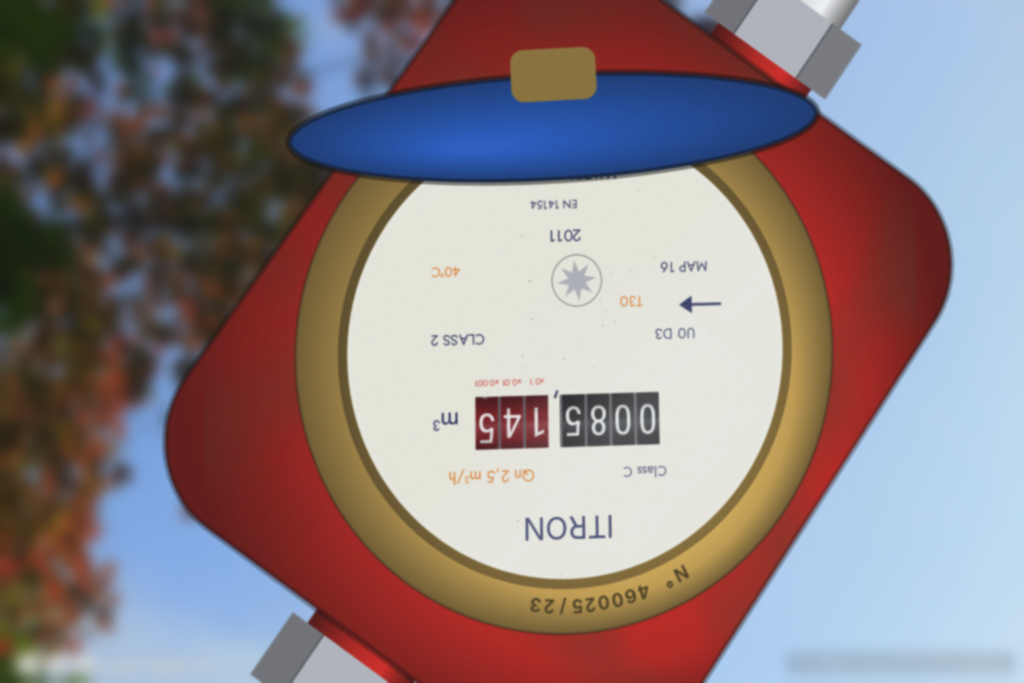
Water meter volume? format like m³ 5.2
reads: m³ 85.145
